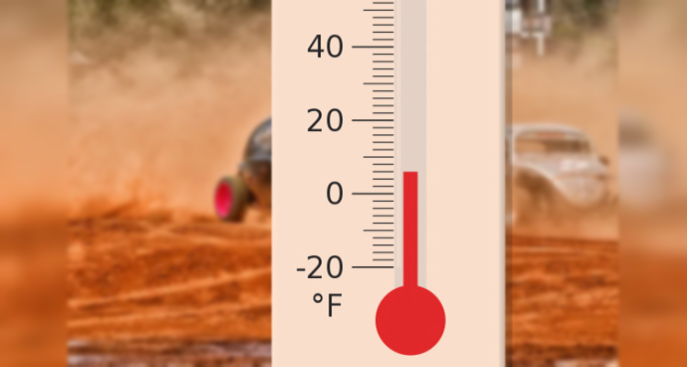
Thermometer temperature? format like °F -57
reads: °F 6
